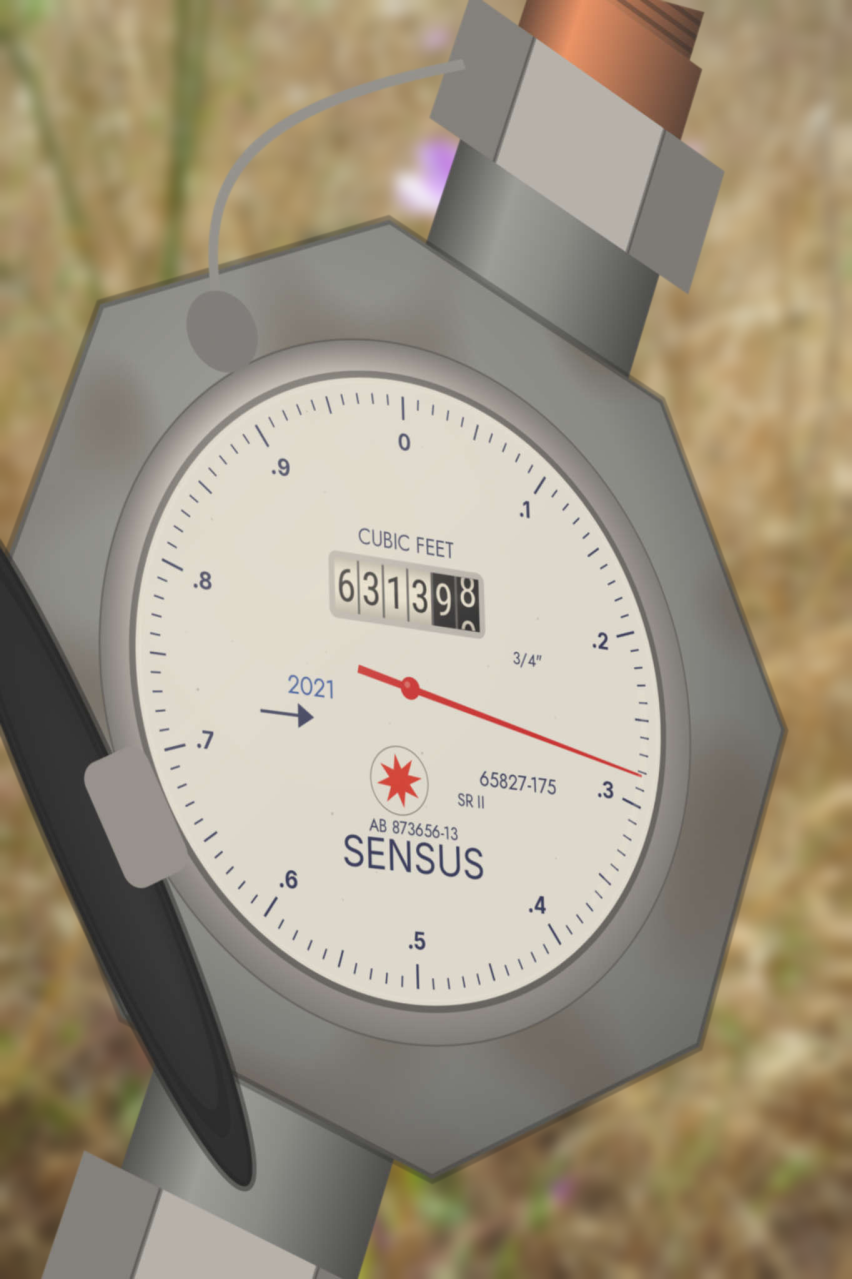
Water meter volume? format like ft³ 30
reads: ft³ 631398.28
